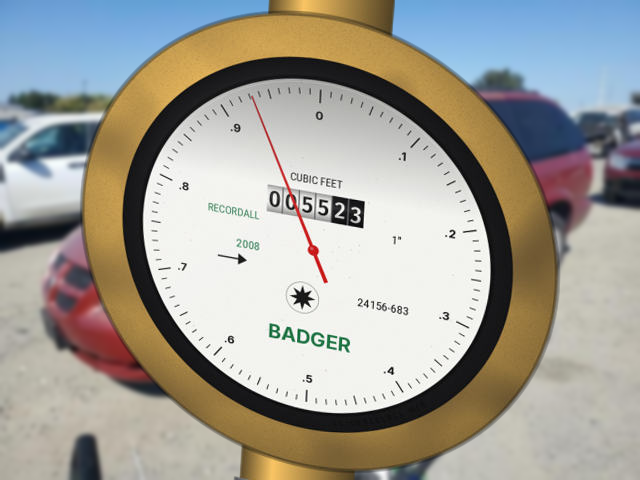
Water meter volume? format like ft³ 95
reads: ft³ 5522.93
